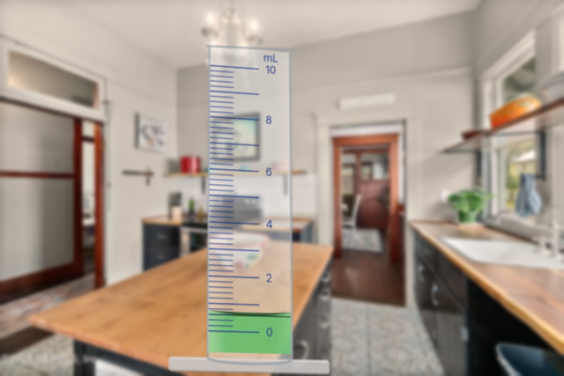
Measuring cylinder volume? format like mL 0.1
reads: mL 0.6
